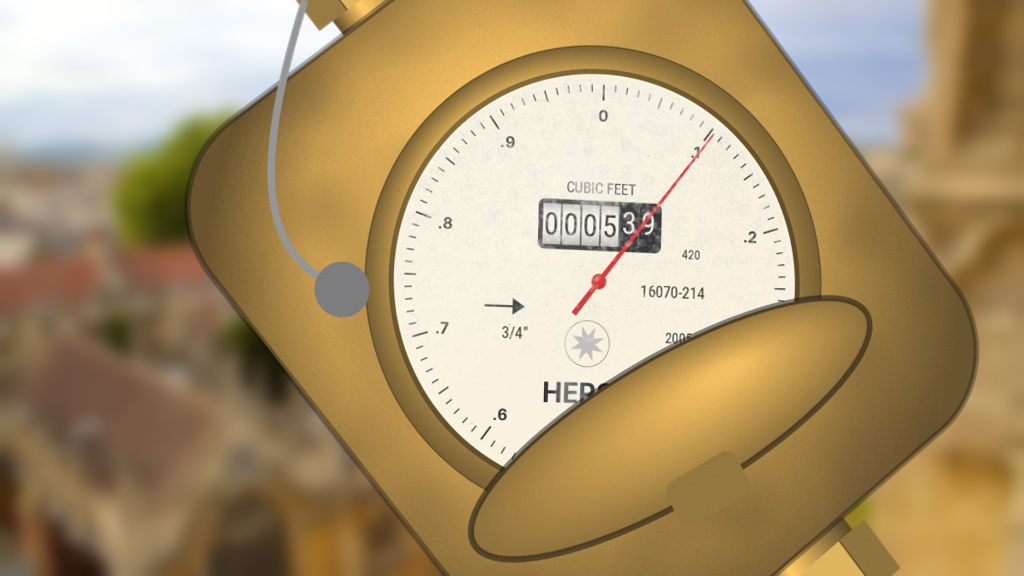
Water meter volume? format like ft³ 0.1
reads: ft³ 539.10
